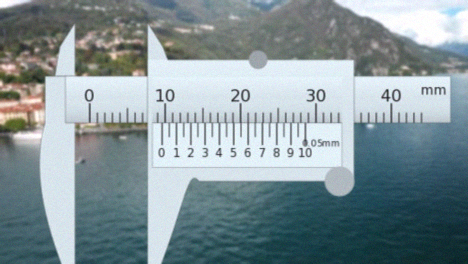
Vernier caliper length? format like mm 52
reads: mm 9.6
